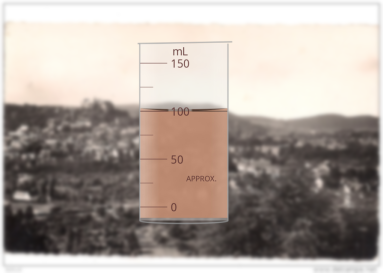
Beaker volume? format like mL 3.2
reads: mL 100
